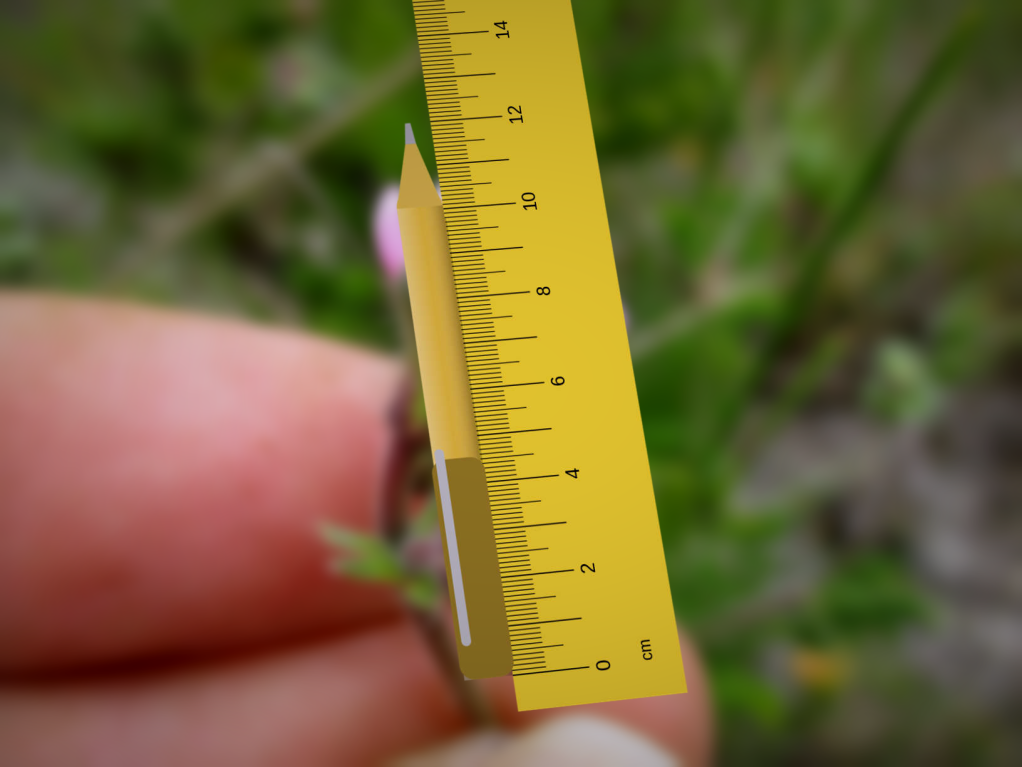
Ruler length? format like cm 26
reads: cm 12
